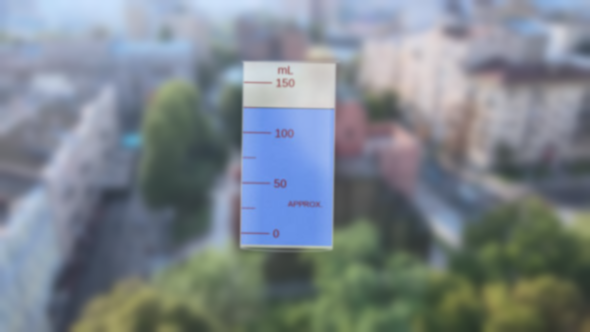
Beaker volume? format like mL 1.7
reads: mL 125
